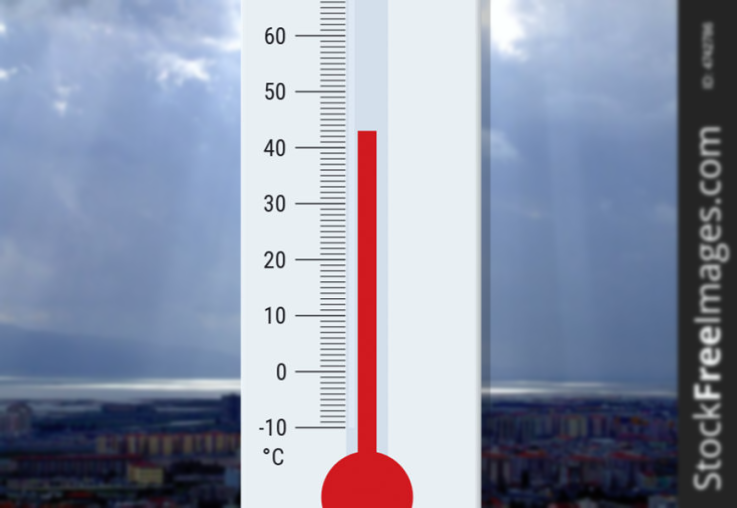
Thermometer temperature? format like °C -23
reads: °C 43
